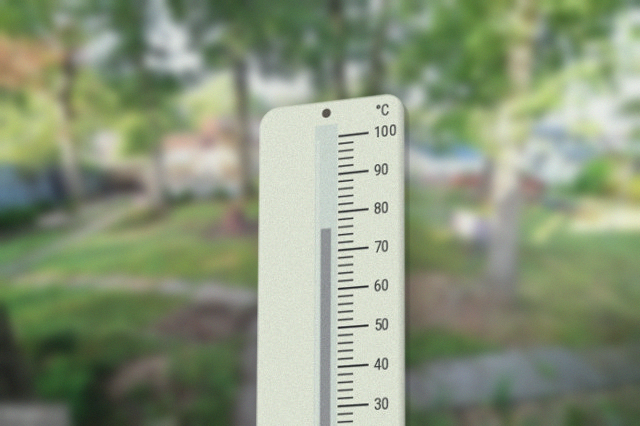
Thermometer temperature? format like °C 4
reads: °C 76
